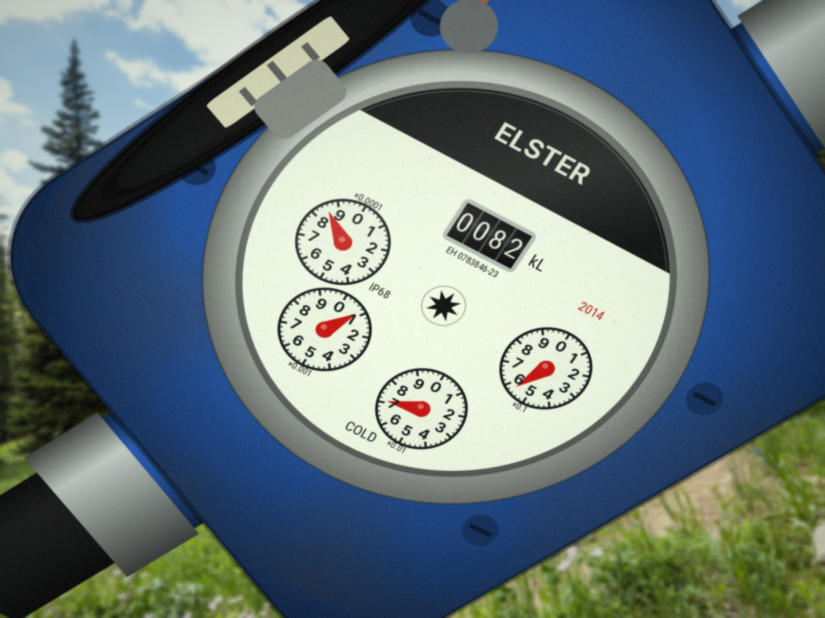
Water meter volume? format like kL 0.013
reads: kL 82.5708
